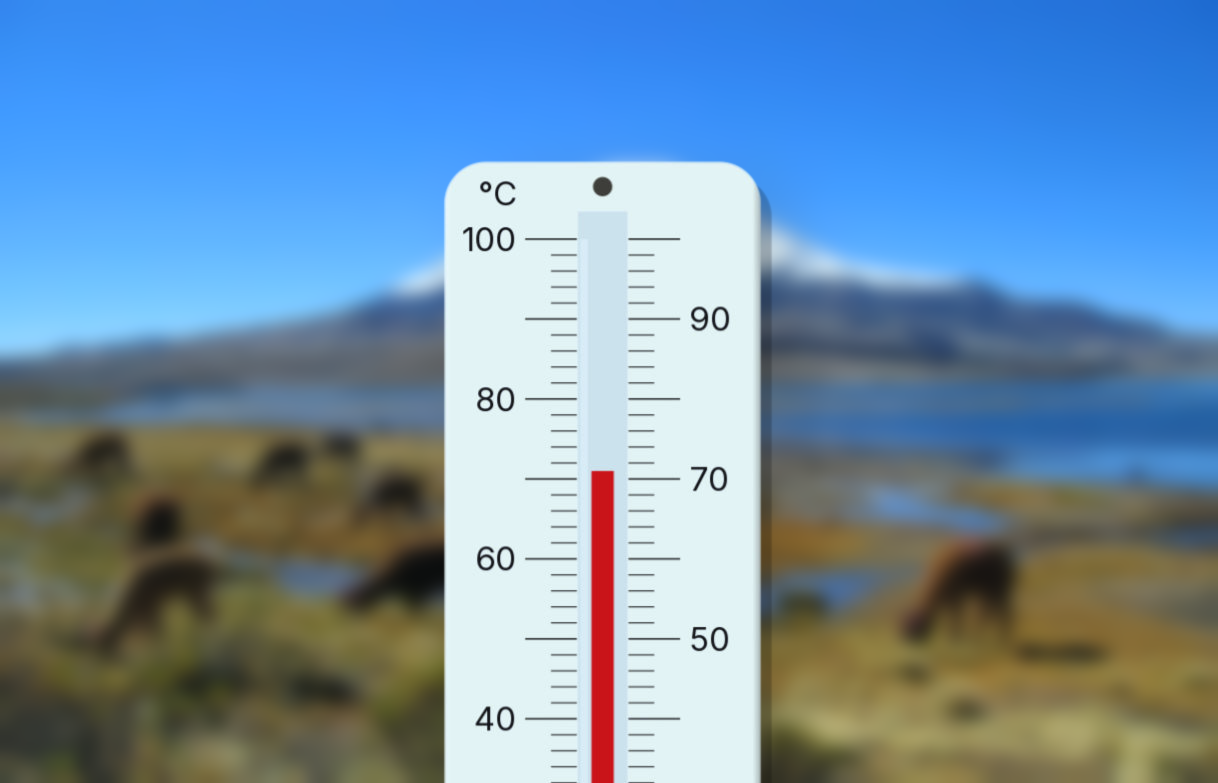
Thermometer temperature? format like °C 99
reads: °C 71
